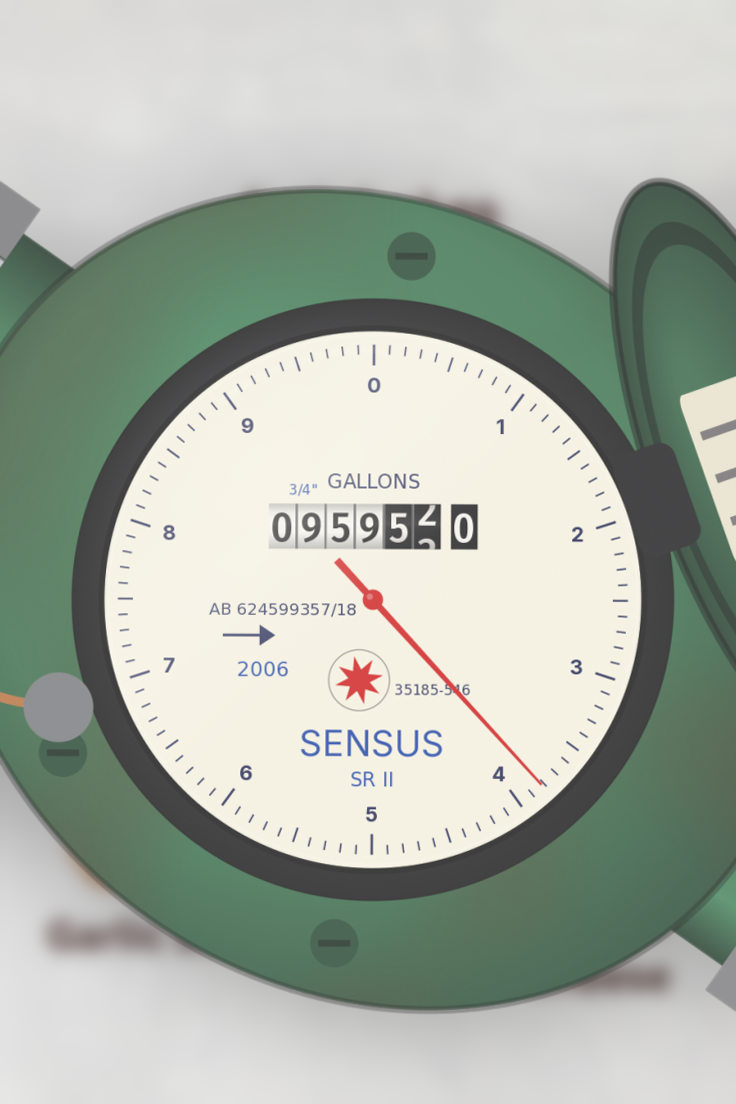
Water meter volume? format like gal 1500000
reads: gal 959523.8
